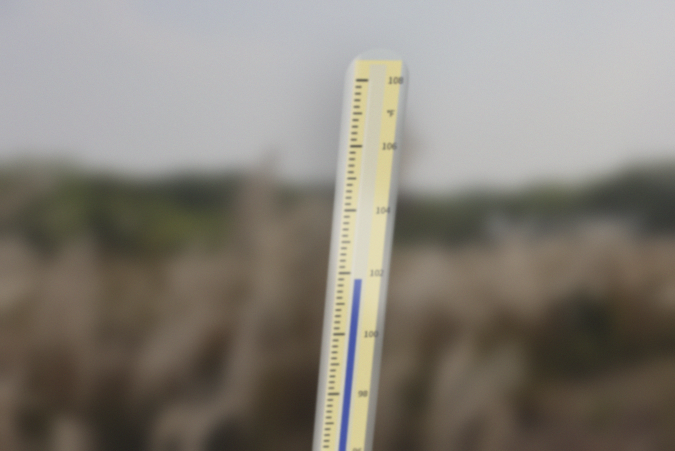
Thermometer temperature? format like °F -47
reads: °F 101.8
